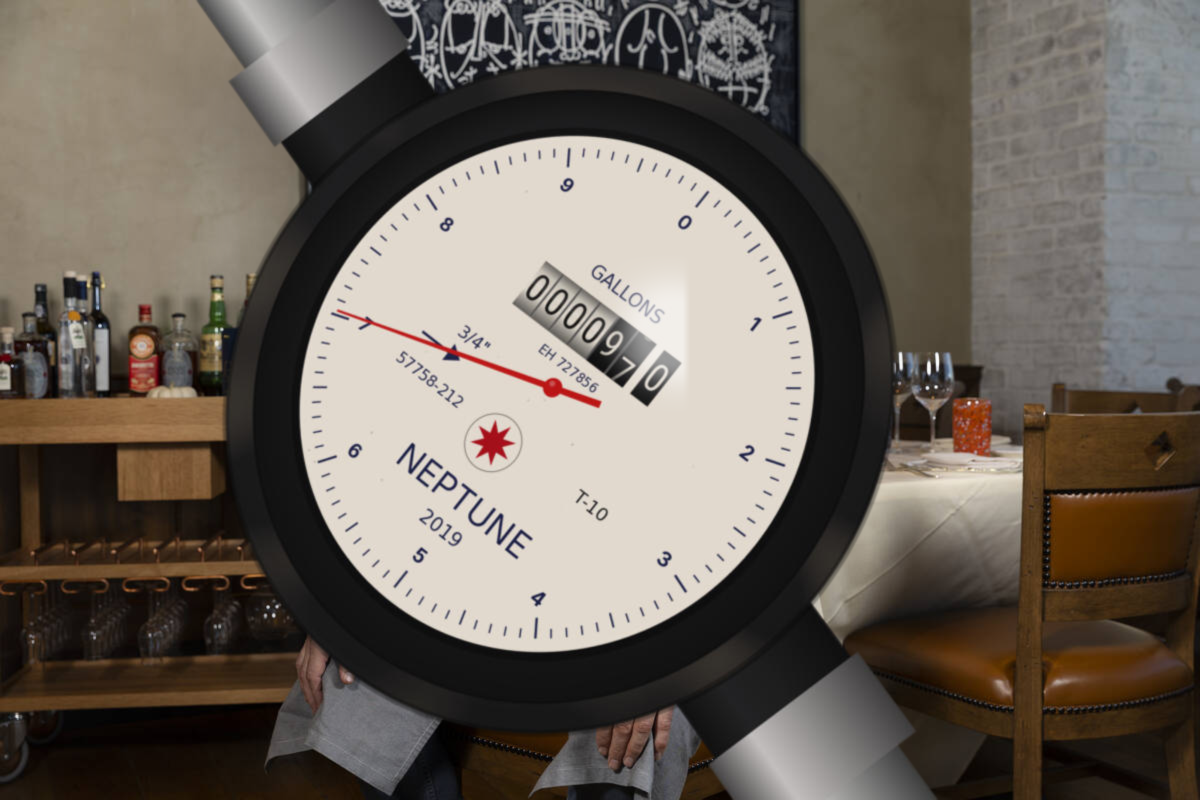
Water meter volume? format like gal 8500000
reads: gal 967.0
